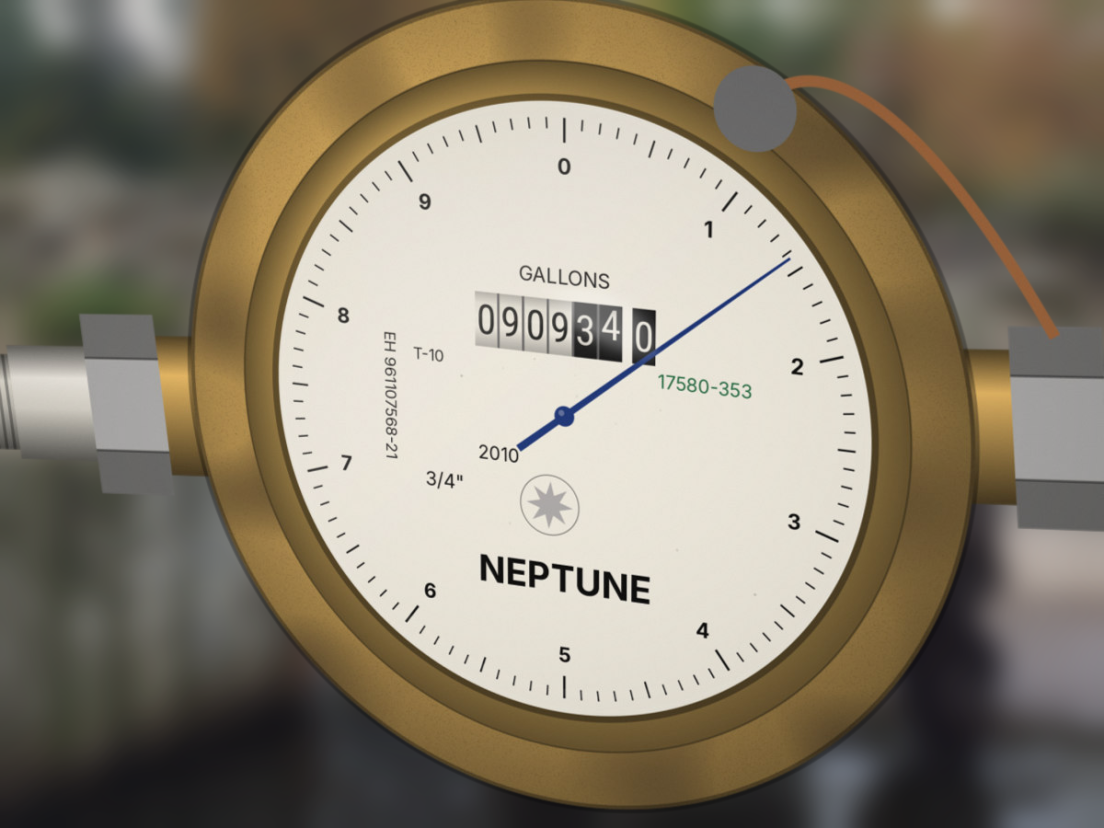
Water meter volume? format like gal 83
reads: gal 909341.4
